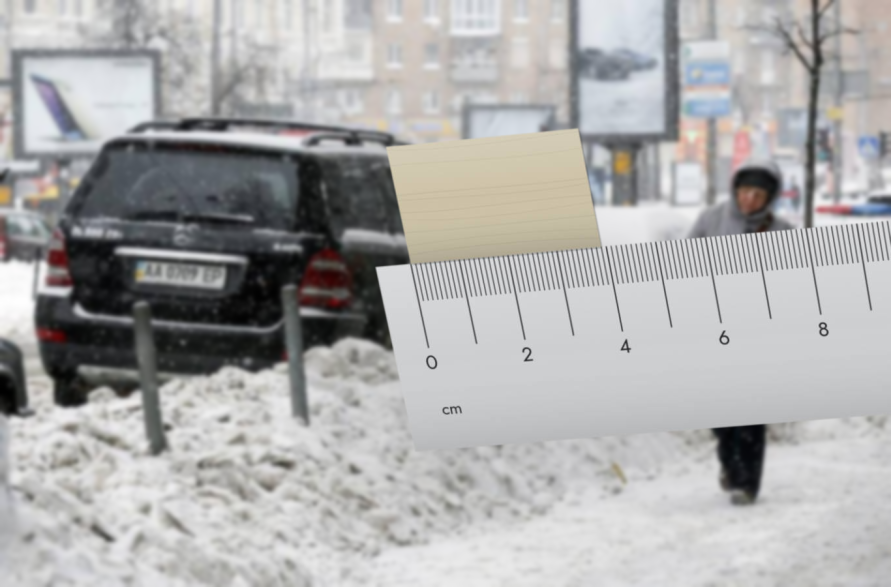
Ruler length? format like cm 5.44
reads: cm 3.9
